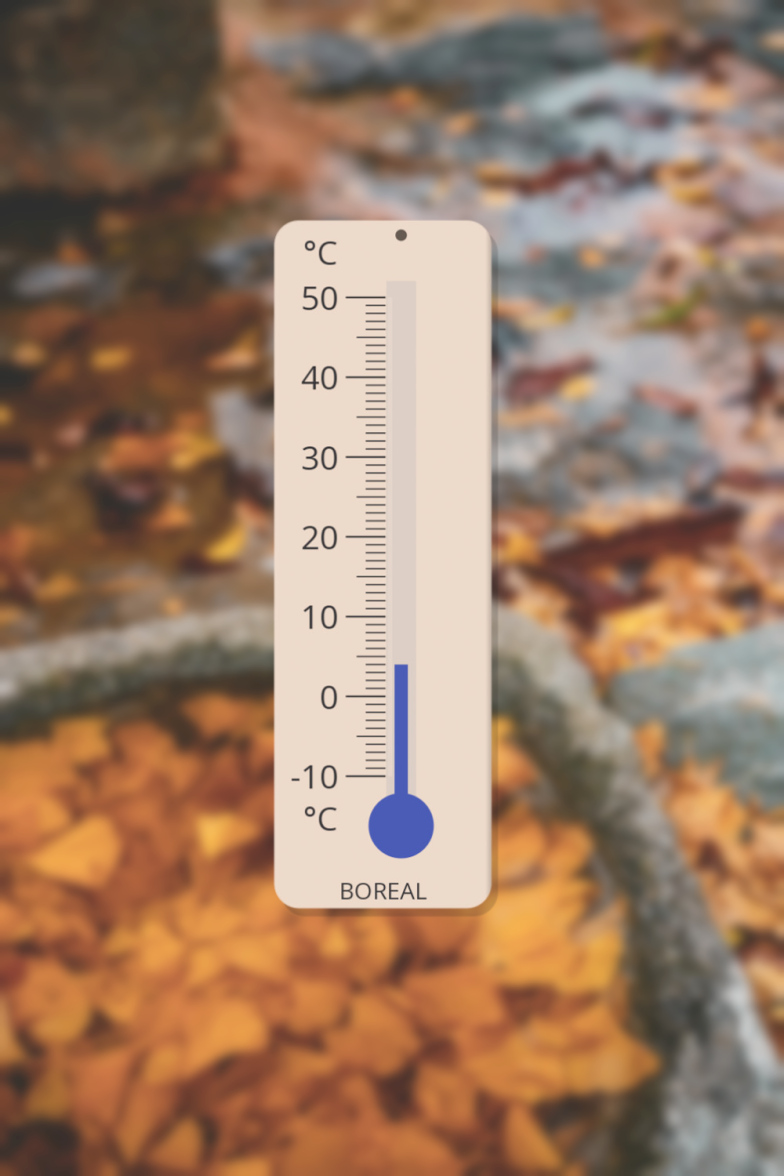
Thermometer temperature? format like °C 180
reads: °C 4
